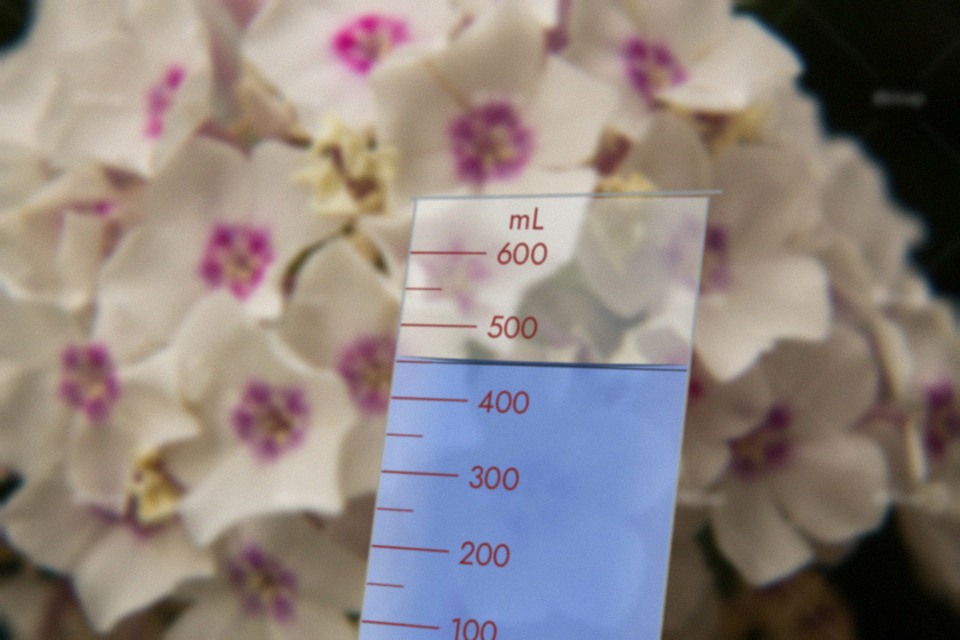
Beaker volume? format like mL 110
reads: mL 450
